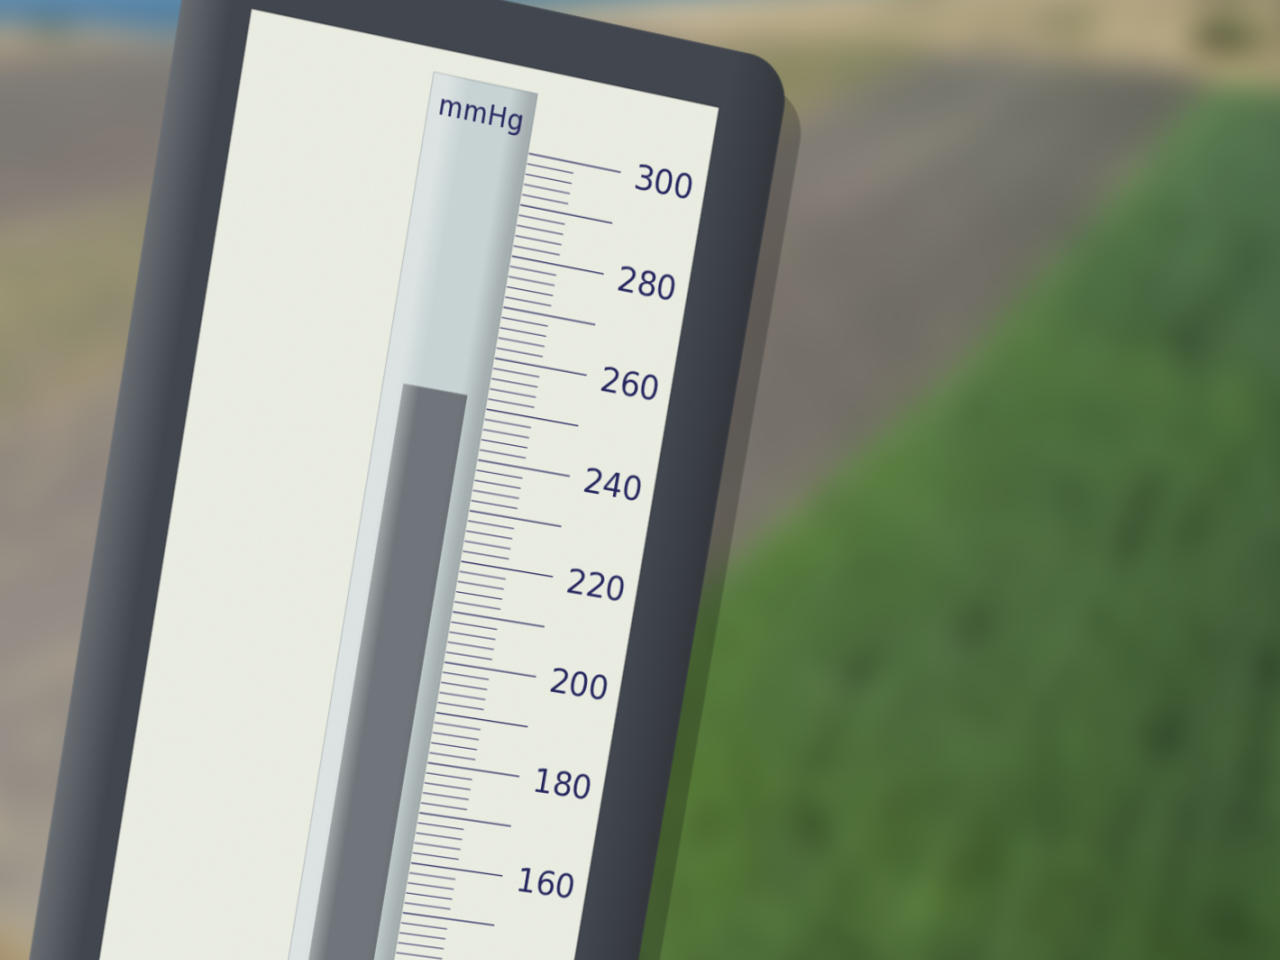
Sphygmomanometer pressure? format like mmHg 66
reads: mmHg 252
